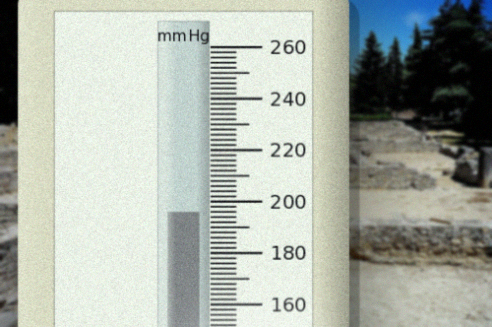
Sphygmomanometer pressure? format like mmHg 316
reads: mmHg 196
